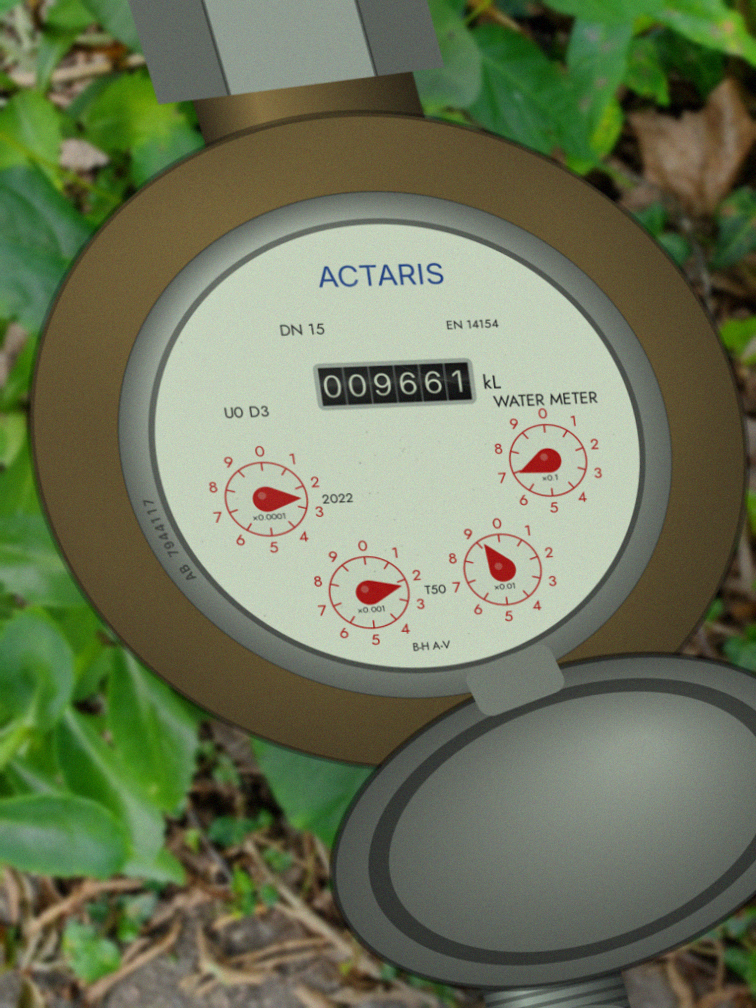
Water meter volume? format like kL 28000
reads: kL 9661.6922
